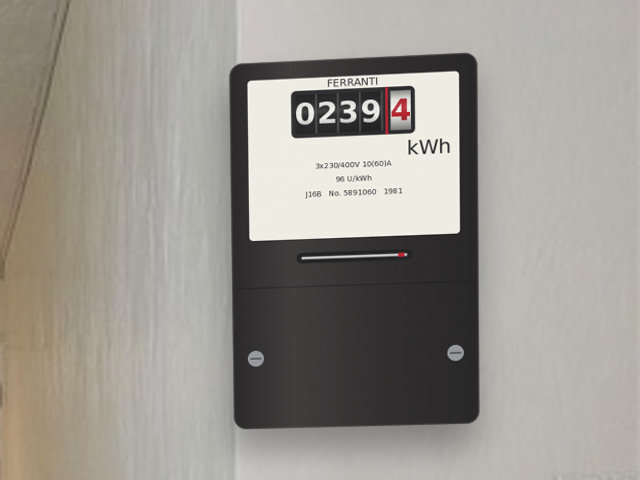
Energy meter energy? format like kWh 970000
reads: kWh 239.4
